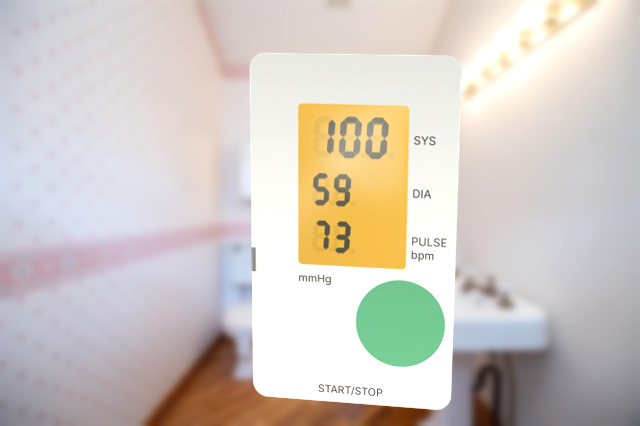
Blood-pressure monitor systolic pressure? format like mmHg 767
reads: mmHg 100
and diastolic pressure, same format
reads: mmHg 59
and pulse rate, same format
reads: bpm 73
